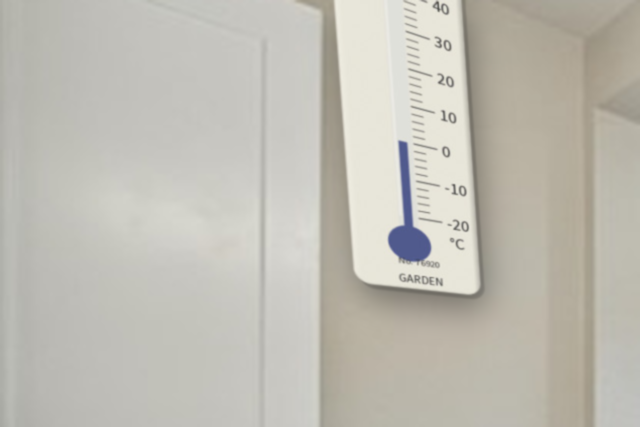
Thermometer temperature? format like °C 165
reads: °C 0
